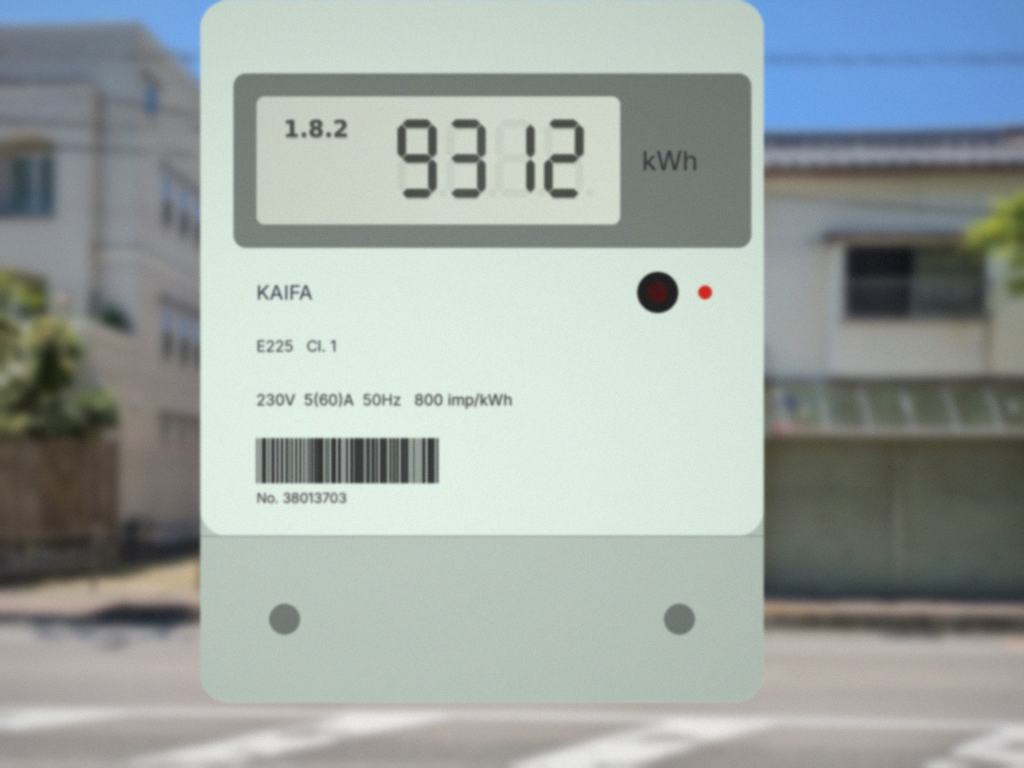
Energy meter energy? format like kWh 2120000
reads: kWh 9312
